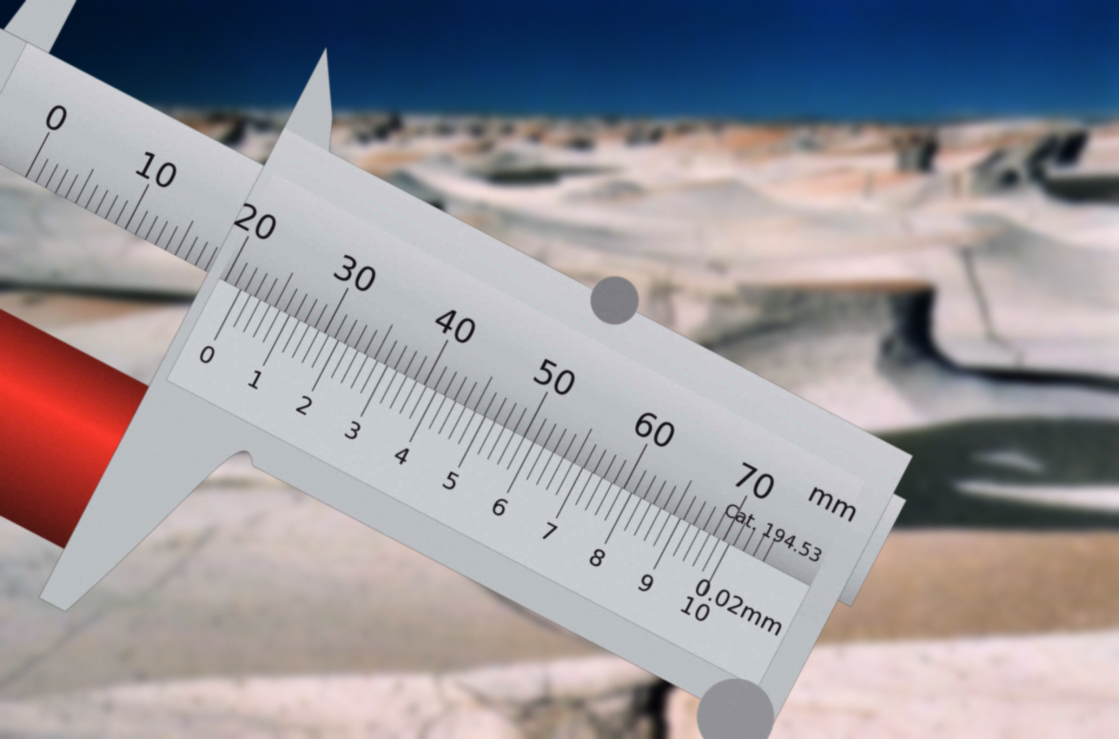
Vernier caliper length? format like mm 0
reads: mm 21.6
